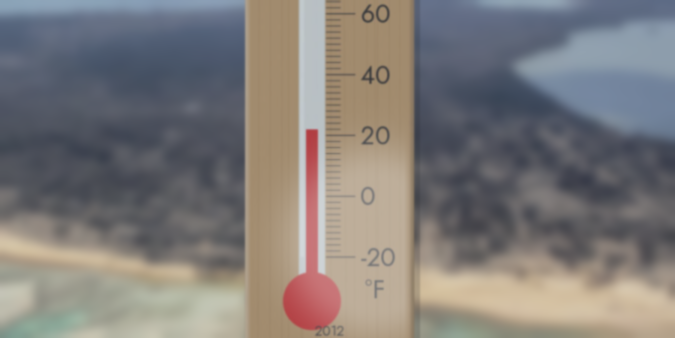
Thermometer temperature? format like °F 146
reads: °F 22
